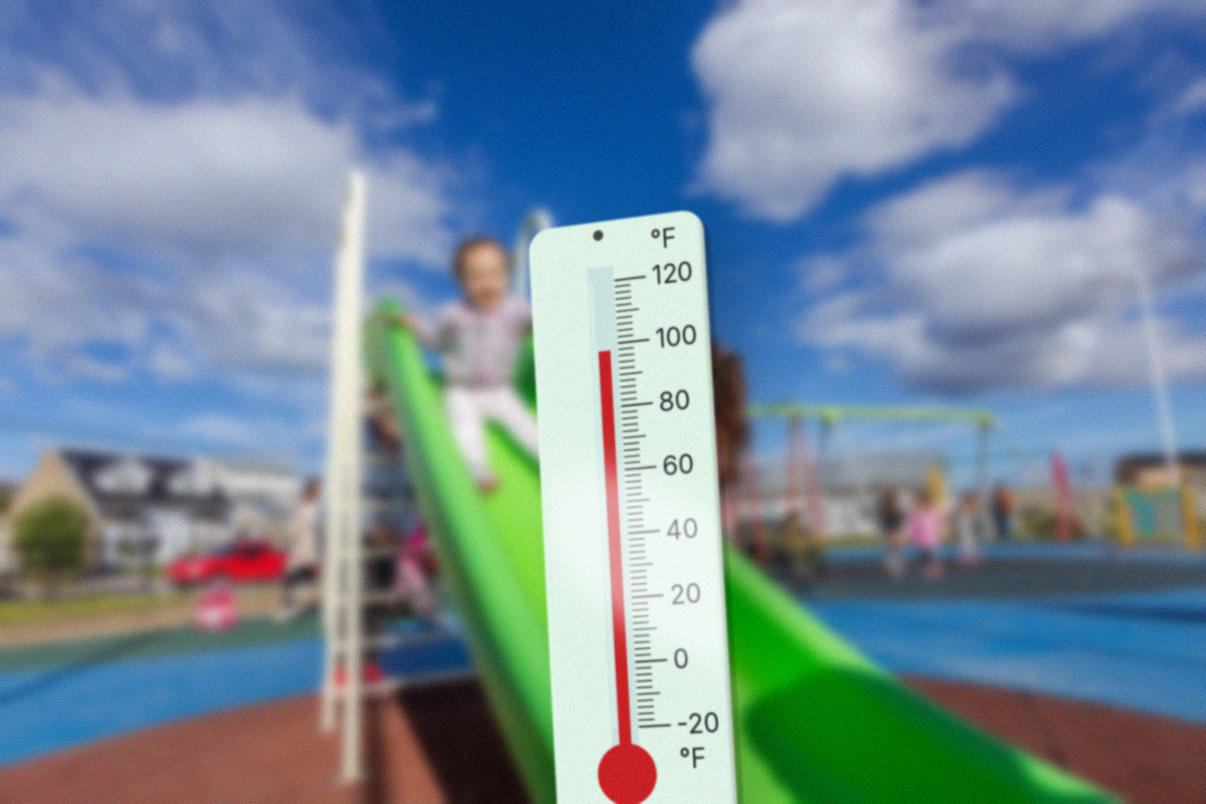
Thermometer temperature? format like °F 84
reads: °F 98
